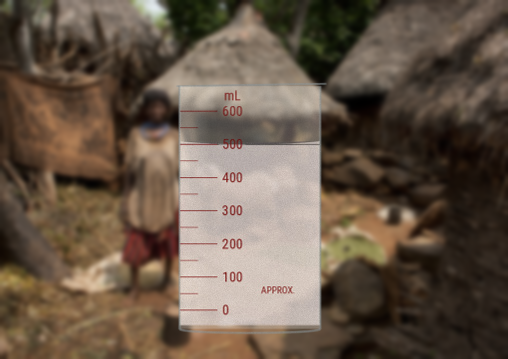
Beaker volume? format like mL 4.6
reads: mL 500
